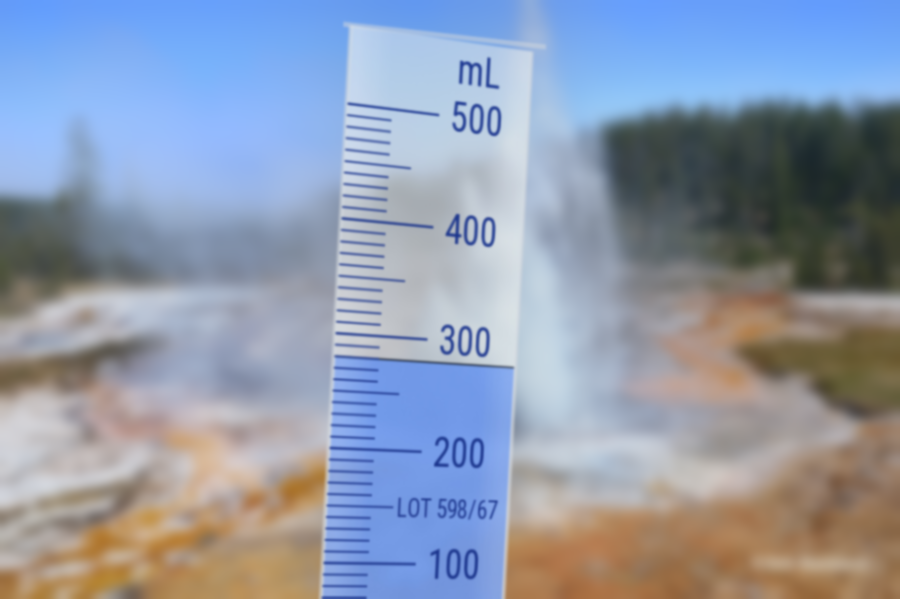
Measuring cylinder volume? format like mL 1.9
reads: mL 280
